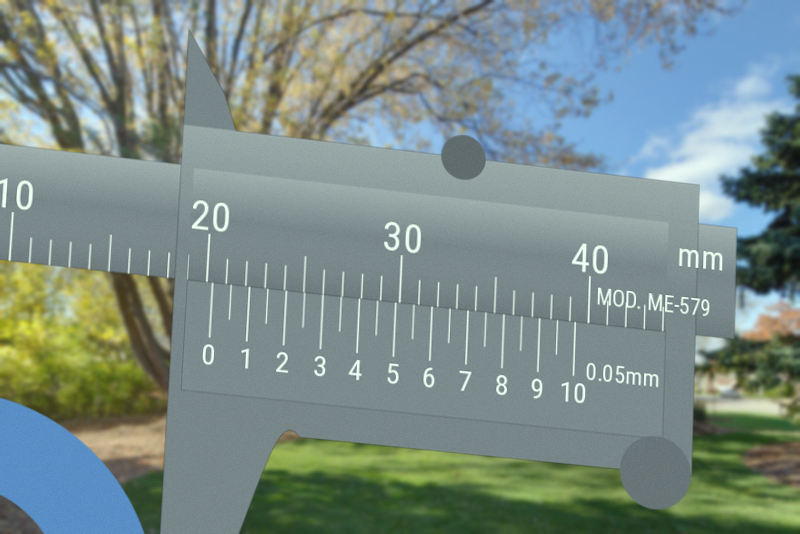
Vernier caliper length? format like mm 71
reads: mm 20.3
